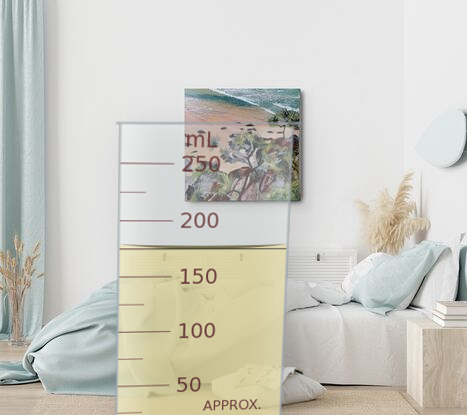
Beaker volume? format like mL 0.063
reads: mL 175
